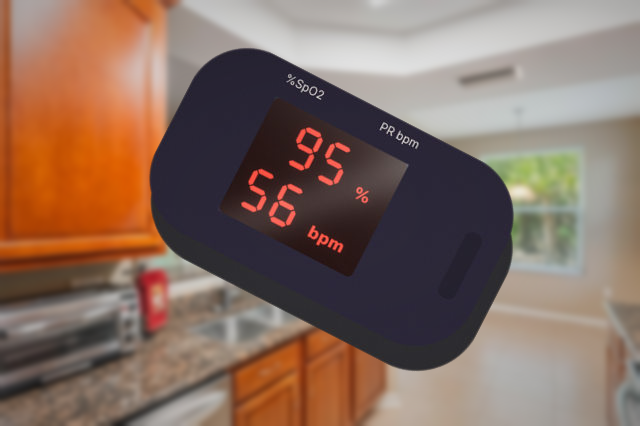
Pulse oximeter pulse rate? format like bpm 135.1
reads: bpm 56
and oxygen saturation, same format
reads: % 95
